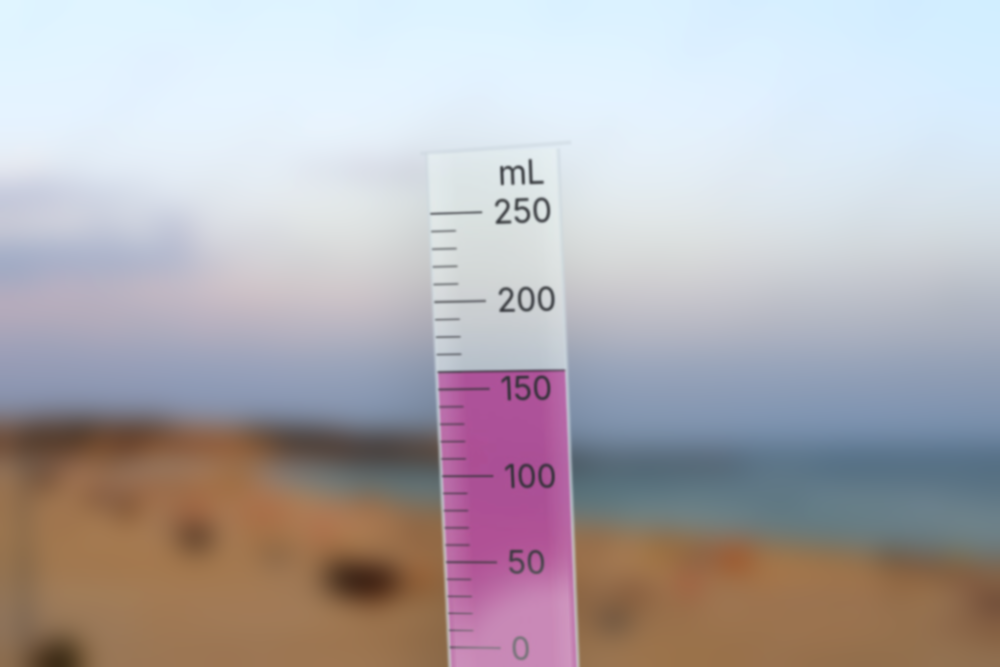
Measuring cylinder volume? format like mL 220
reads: mL 160
